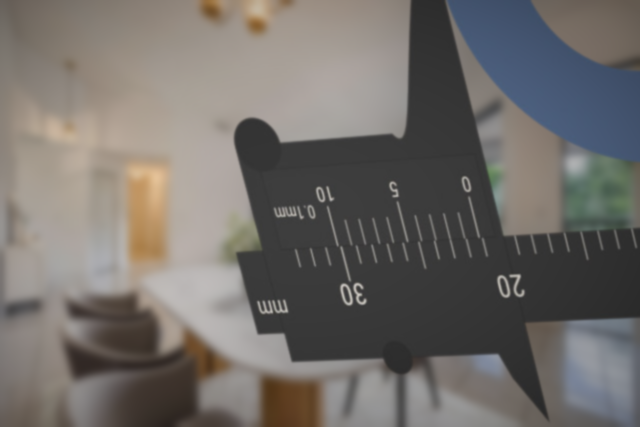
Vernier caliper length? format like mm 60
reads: mm 21.2
